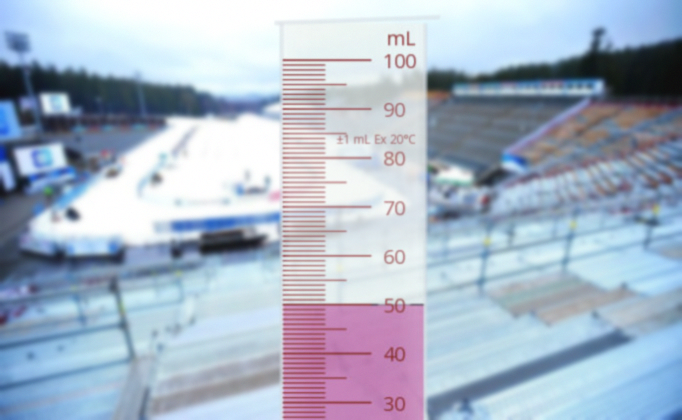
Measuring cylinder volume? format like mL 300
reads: mL 50
